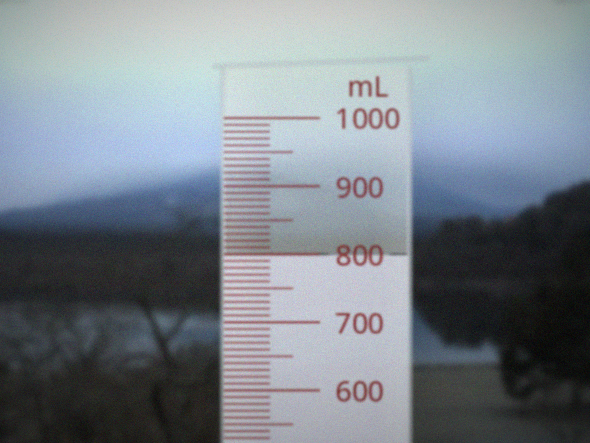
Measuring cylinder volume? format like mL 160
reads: mL 800
